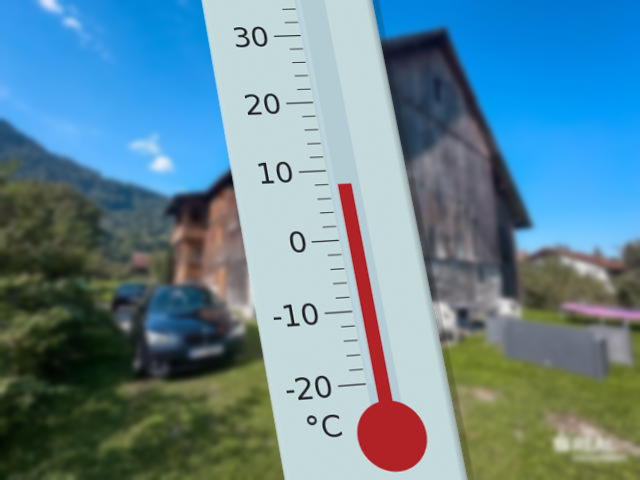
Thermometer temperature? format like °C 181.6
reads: °C 8
